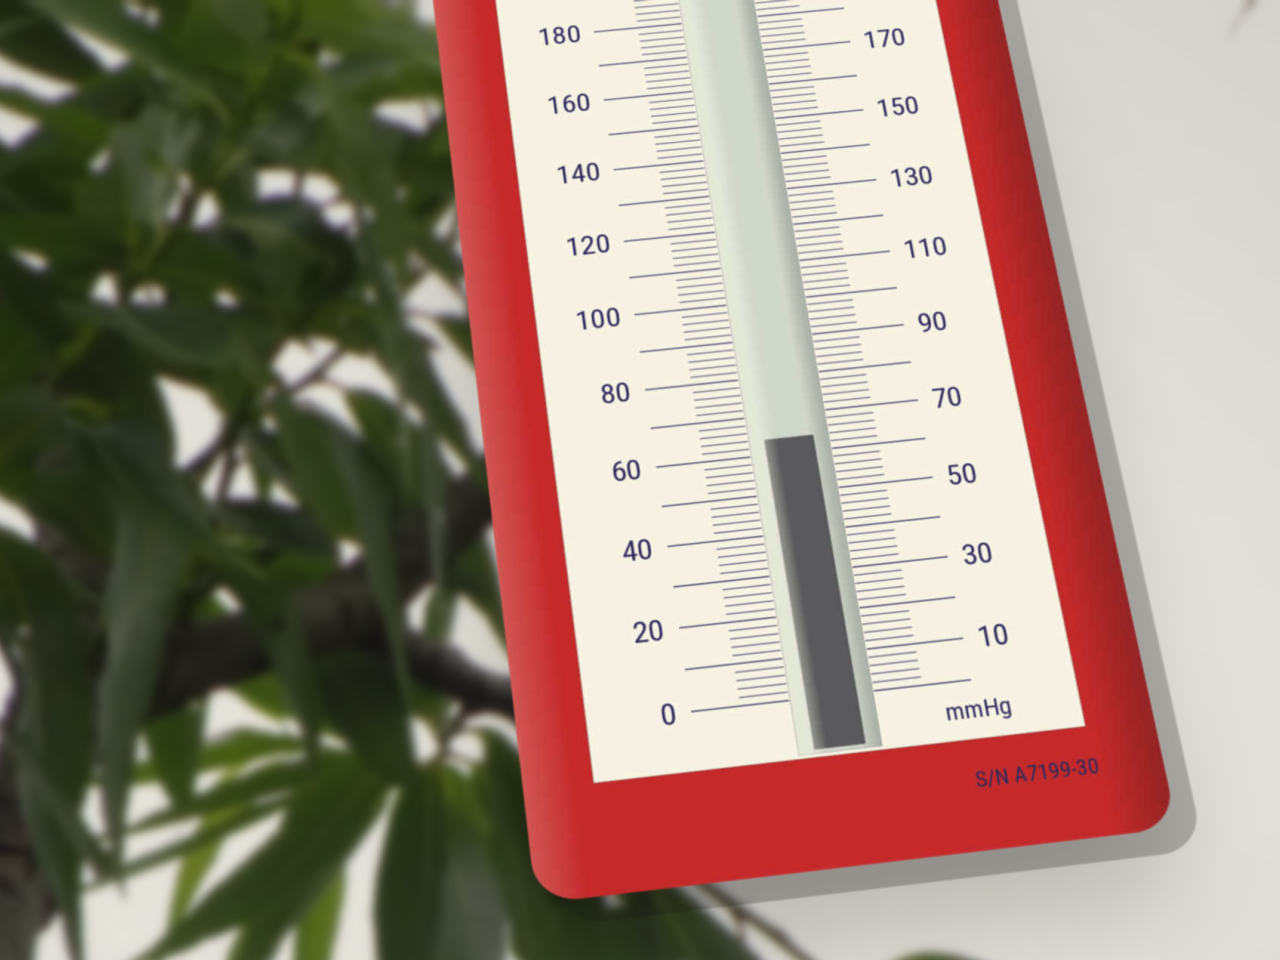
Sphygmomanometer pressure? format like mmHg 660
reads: mmHg 64
